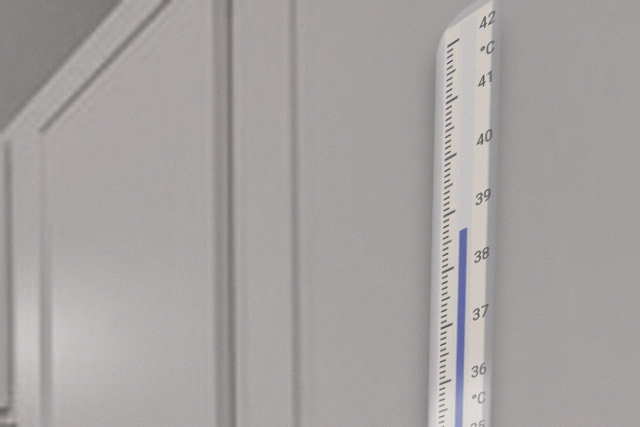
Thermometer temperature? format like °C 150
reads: °C 38.6
